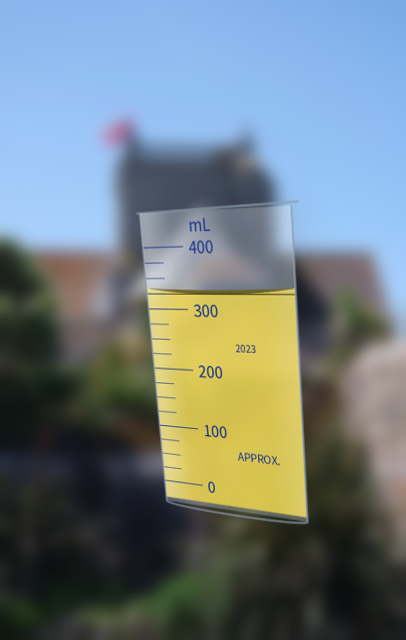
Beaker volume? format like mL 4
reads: mL 325
